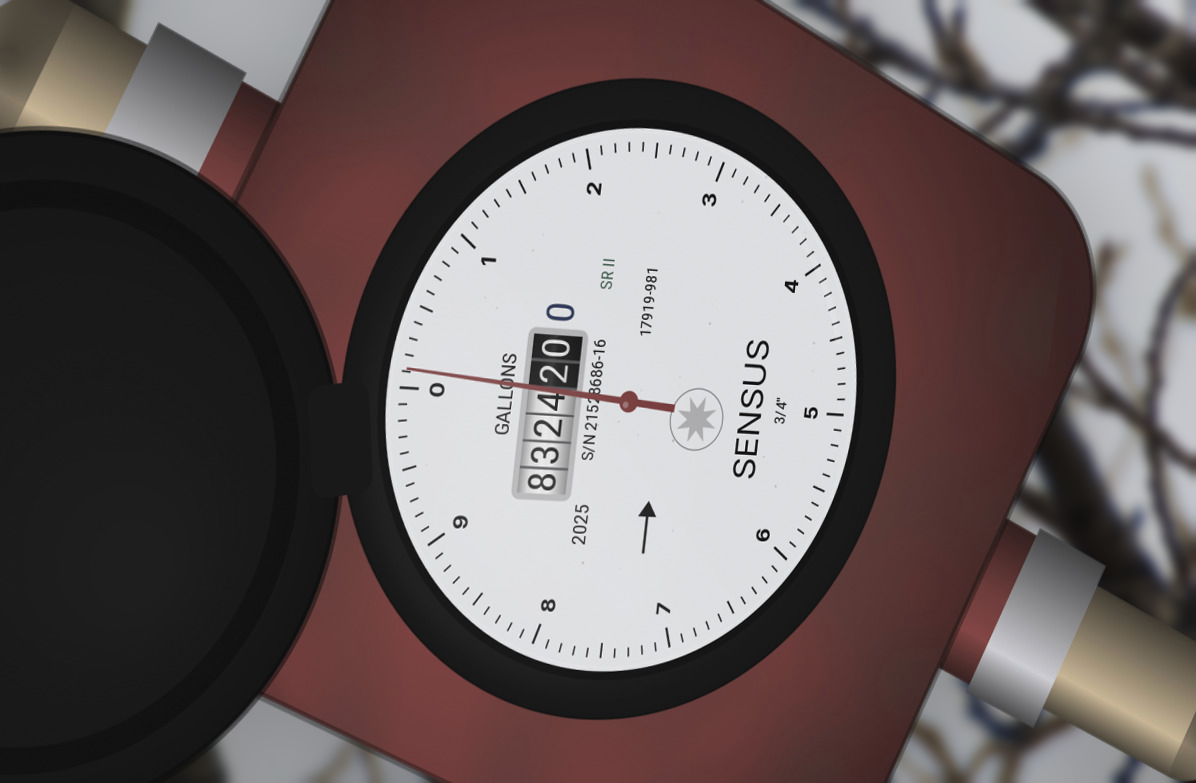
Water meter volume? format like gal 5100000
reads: gal 8324200.1
